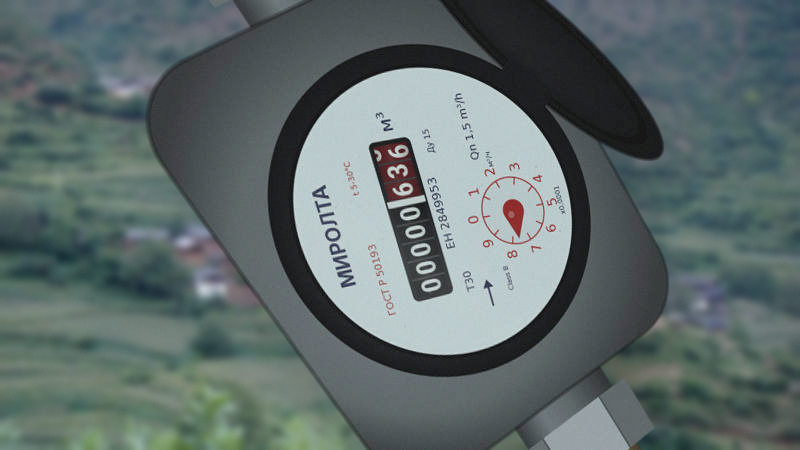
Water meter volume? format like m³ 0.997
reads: m³ 0.6357
